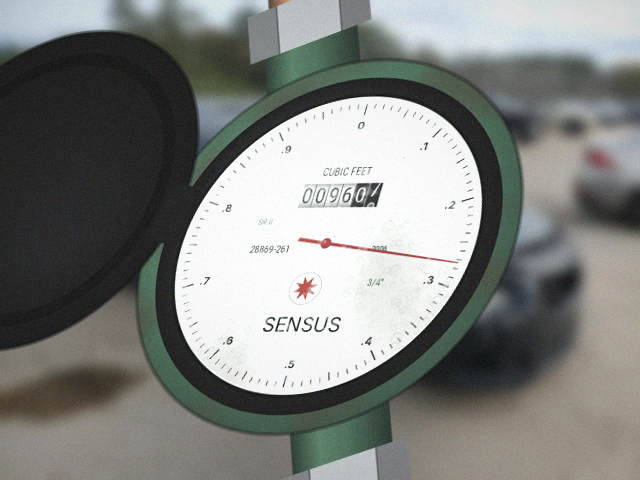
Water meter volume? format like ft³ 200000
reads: ft³ 9607.27
